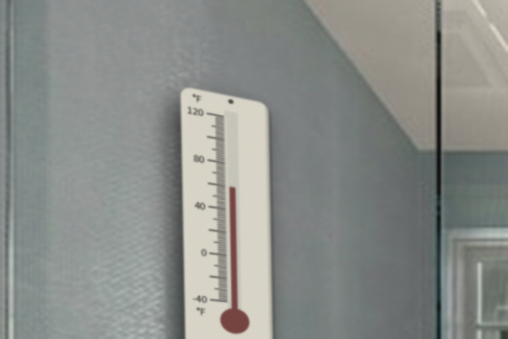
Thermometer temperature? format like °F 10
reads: °F 60
